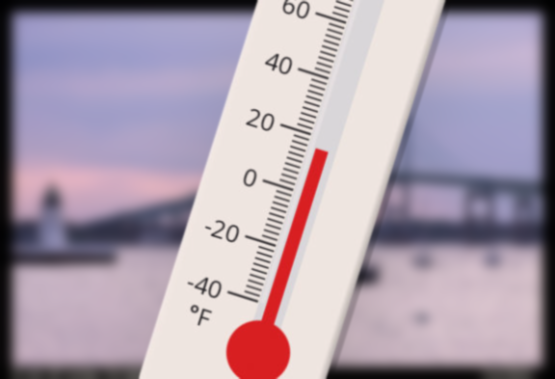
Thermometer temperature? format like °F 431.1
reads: °F 16
